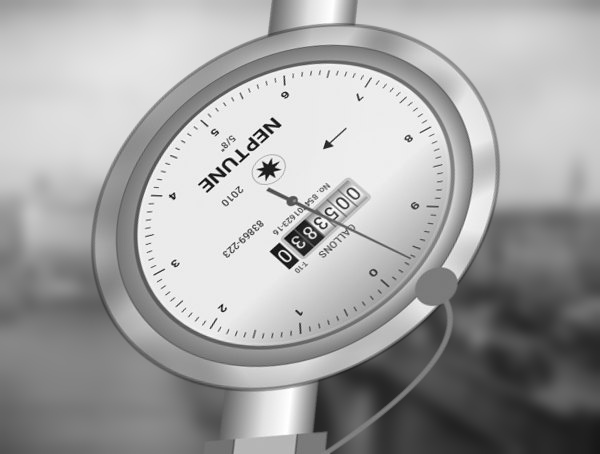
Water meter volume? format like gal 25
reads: gal 53829.6
